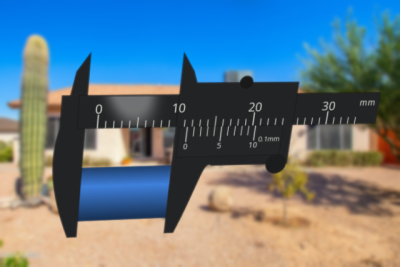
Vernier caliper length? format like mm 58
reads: mm 11.4
